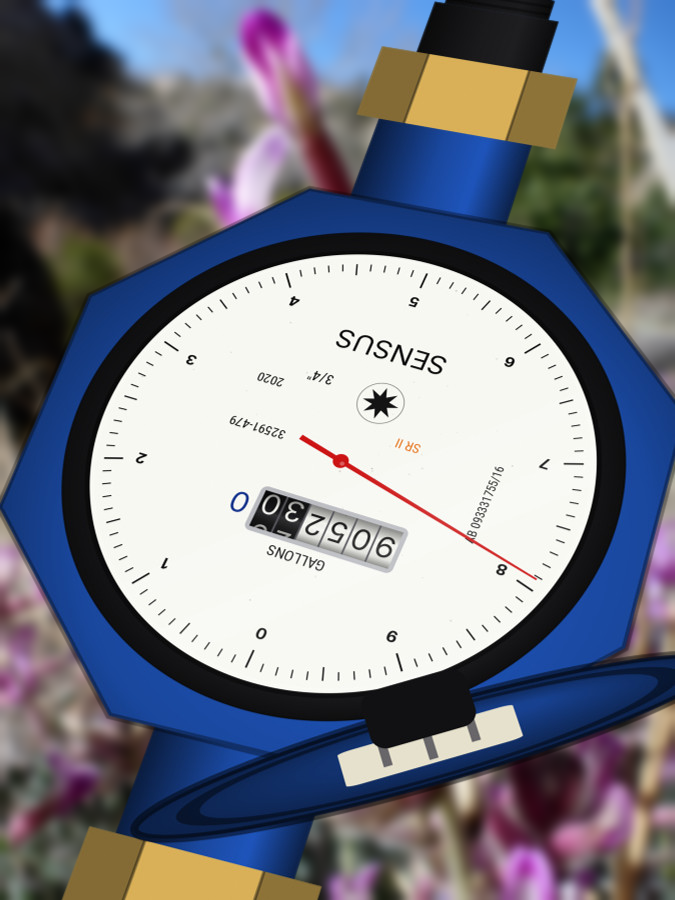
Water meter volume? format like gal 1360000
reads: gal 9052297.9
